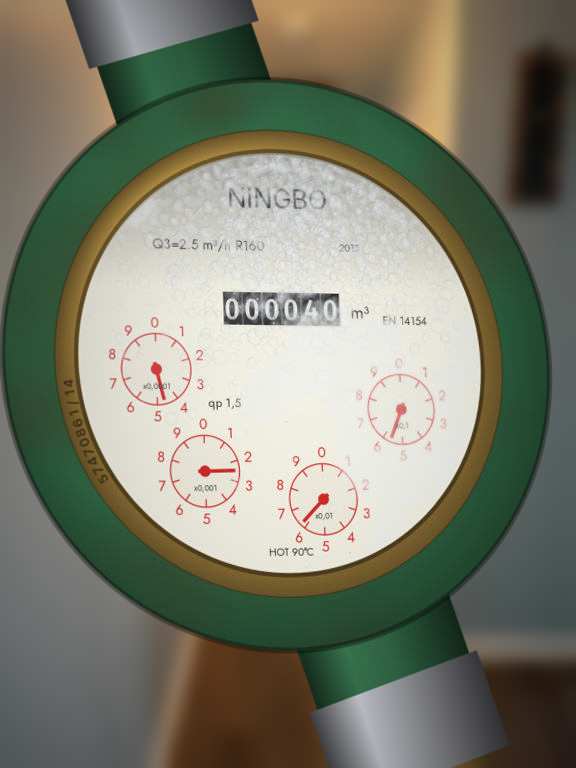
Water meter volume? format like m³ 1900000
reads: m³ 40.5624
